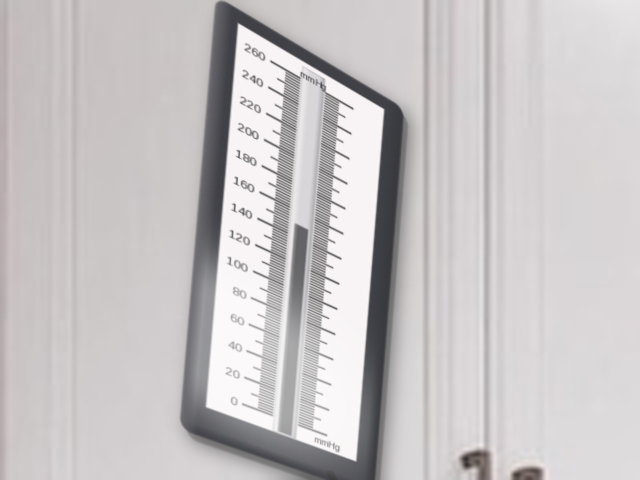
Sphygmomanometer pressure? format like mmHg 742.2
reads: mmHg 150
